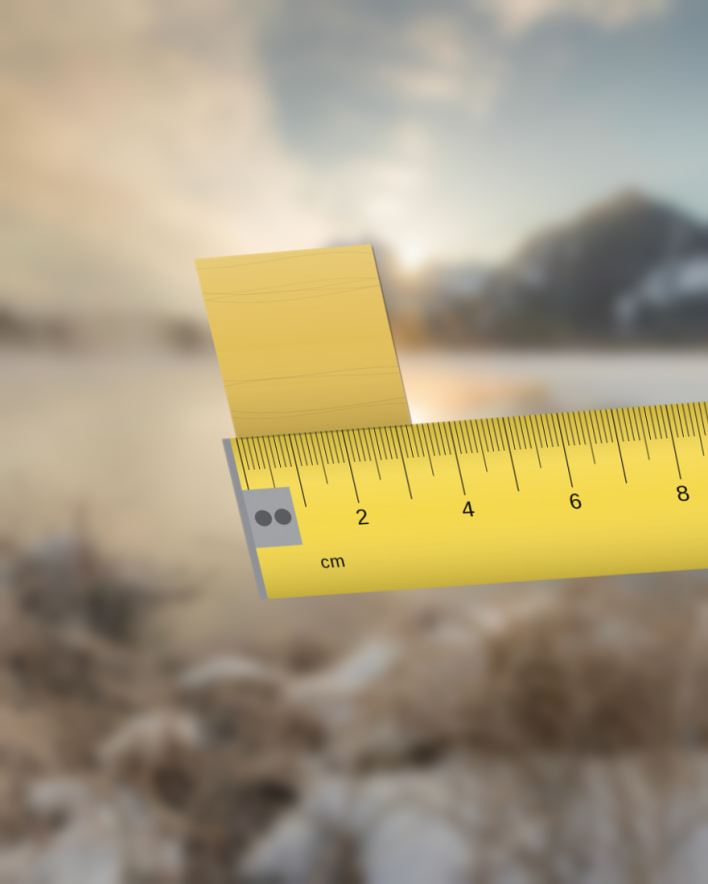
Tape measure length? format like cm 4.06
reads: cm 3.3
